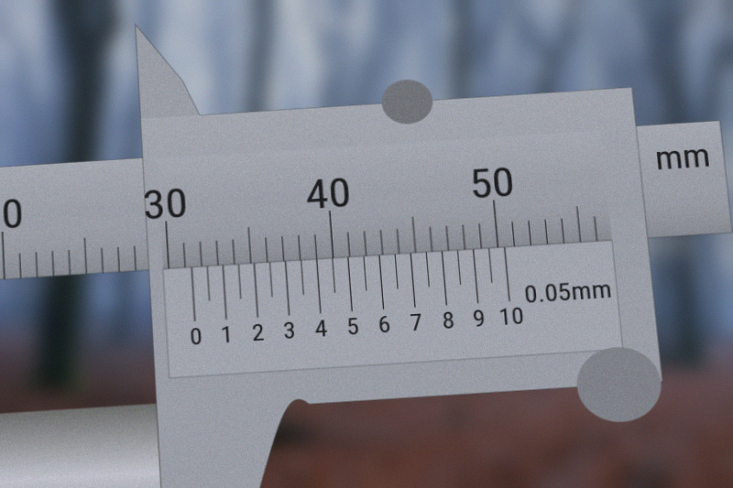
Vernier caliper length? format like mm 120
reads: mm 31.4
